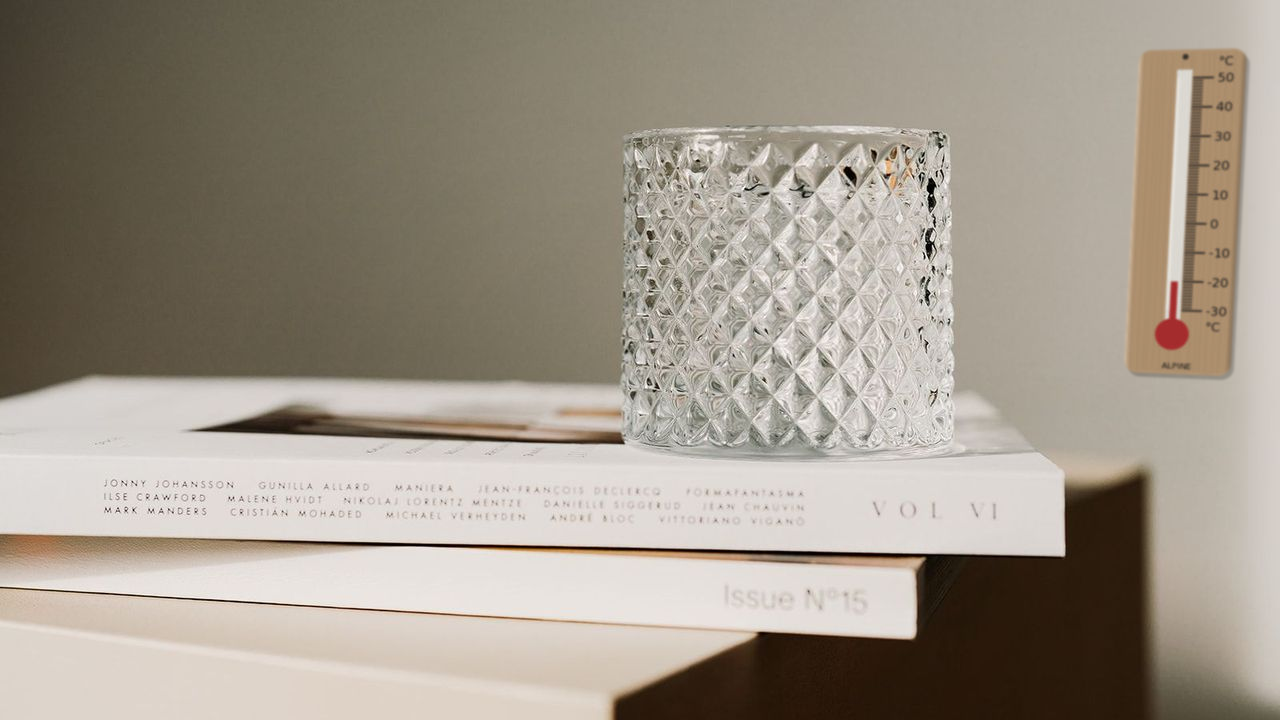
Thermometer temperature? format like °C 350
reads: °C -20
